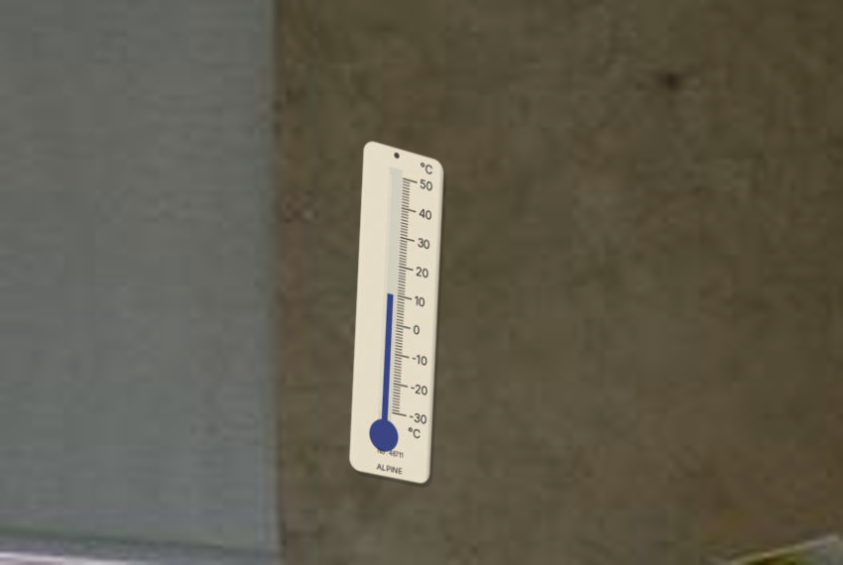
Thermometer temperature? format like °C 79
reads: °C 10
